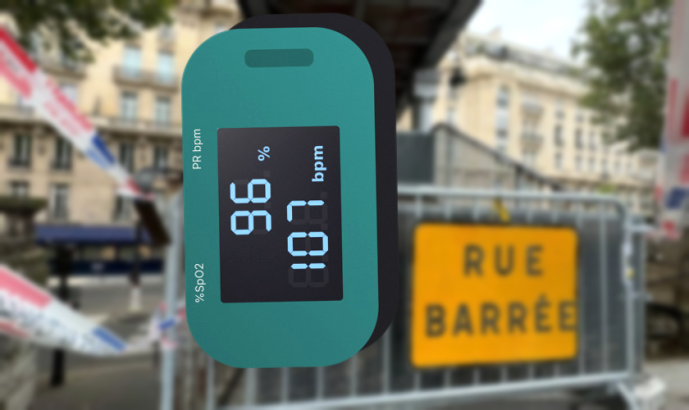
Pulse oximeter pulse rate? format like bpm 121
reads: bpm 107
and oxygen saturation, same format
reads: % 96
